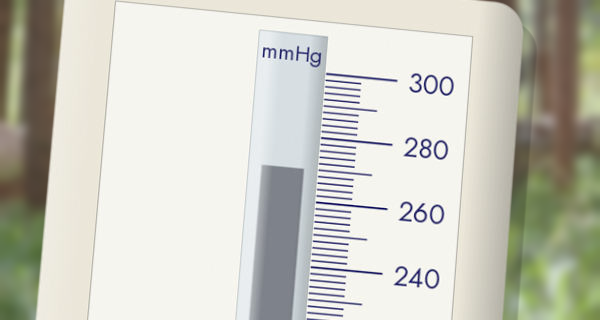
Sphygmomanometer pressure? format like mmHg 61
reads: mmHg 270
